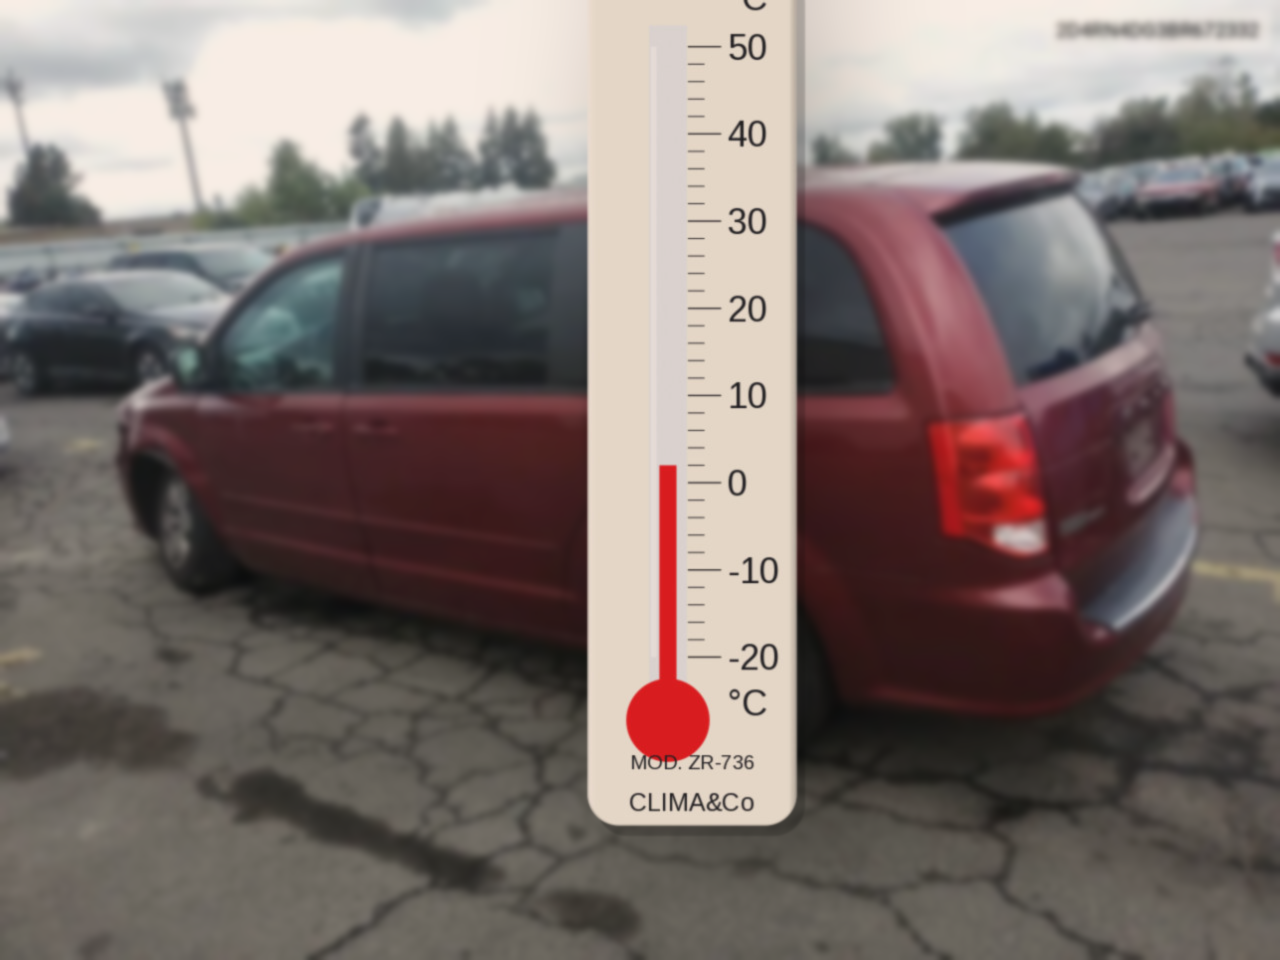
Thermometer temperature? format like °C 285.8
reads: °C 2
